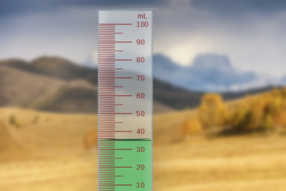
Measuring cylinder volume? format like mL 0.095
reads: mL 35
